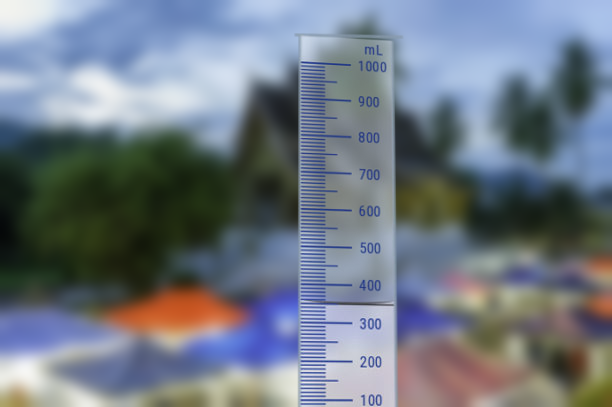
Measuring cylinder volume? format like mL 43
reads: mL 350
